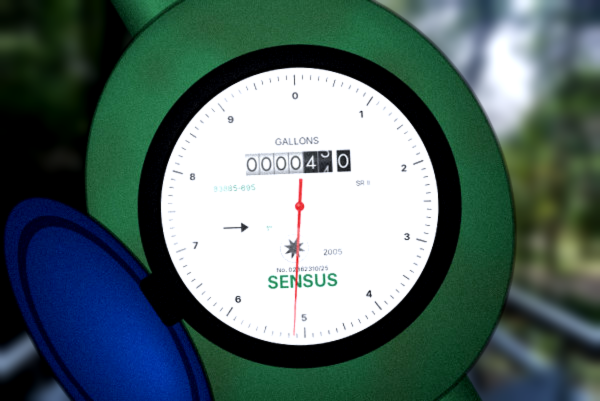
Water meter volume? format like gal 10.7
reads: gal 435.1
